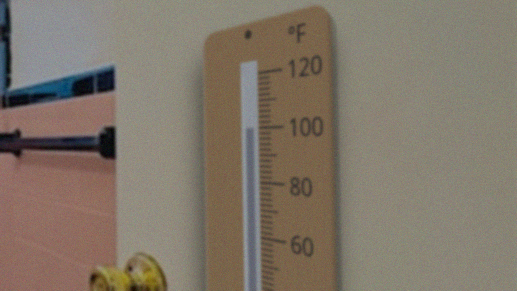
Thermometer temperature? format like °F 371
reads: °F 100
